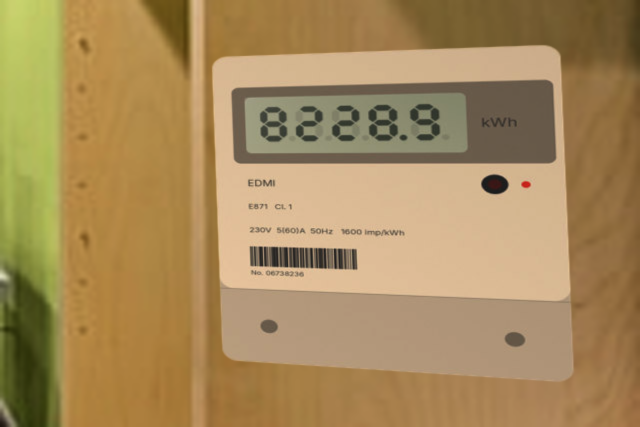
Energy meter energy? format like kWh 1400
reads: kWh 8228.9
